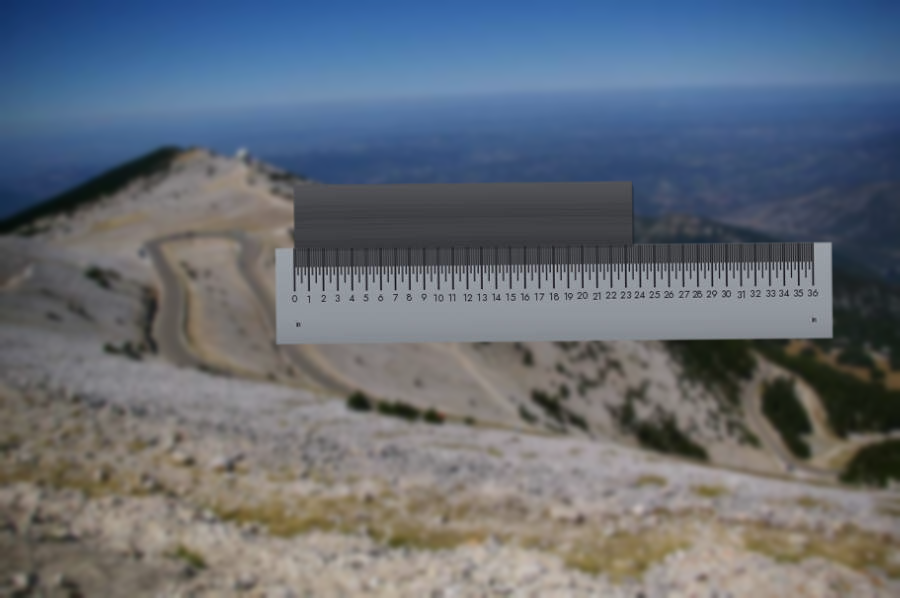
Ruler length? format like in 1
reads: in 23.5
